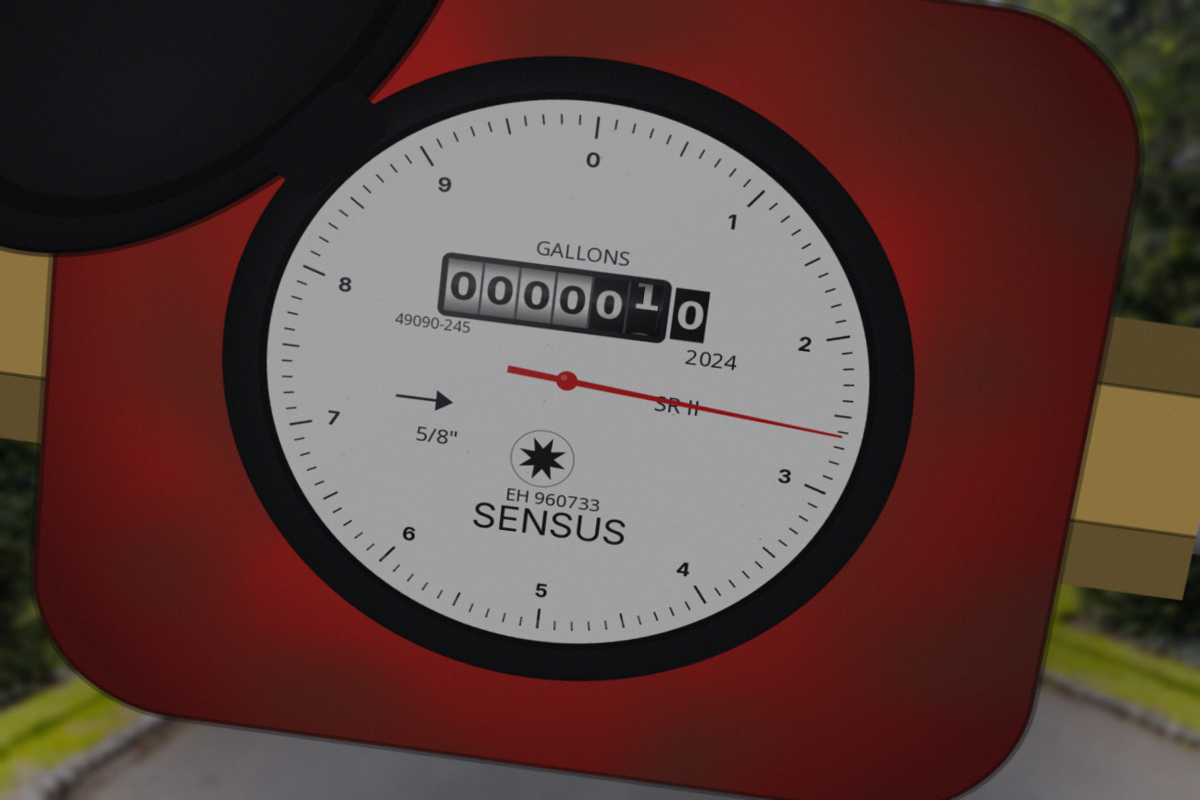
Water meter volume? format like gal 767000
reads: gal 12.6
